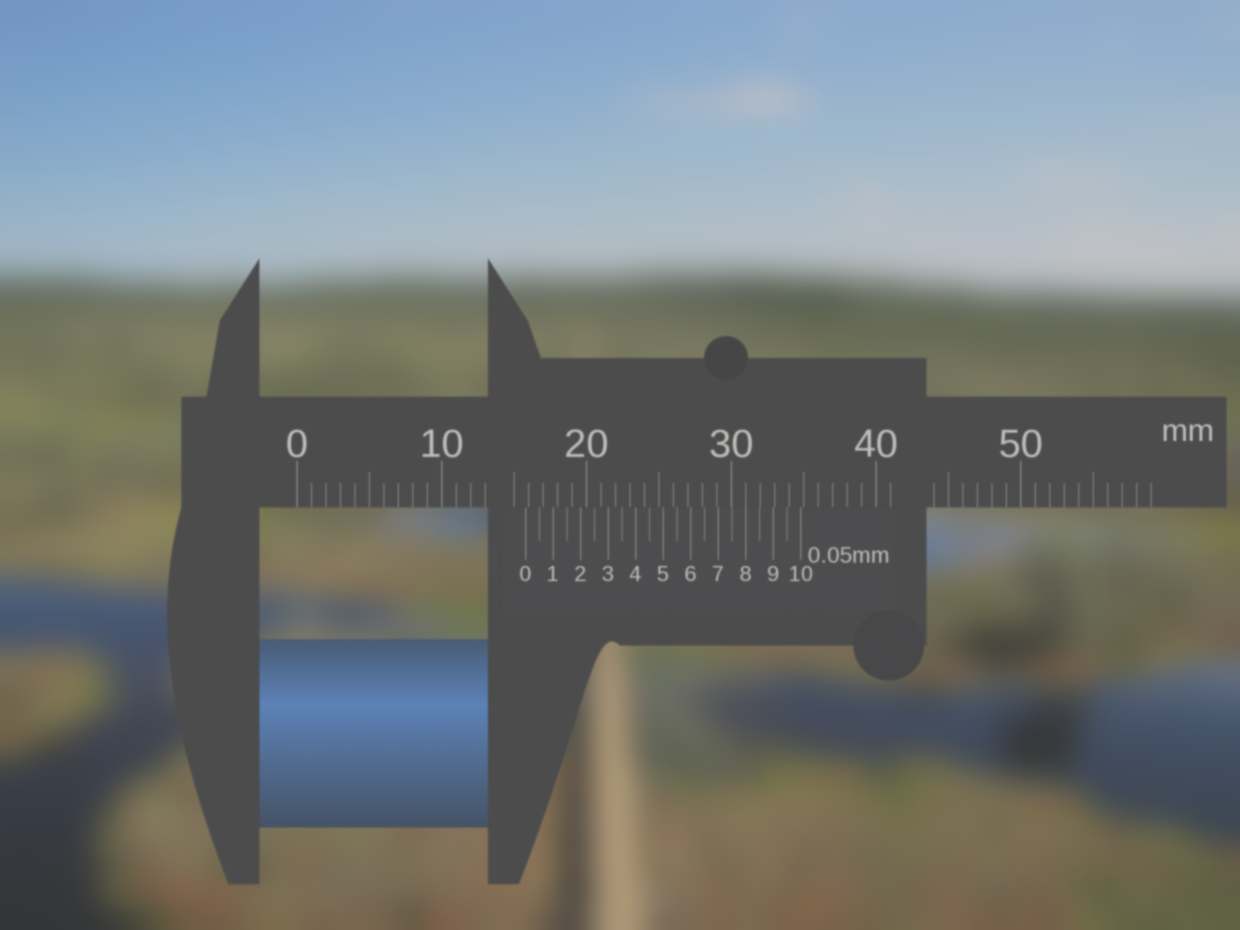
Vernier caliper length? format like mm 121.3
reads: mm 15.8
